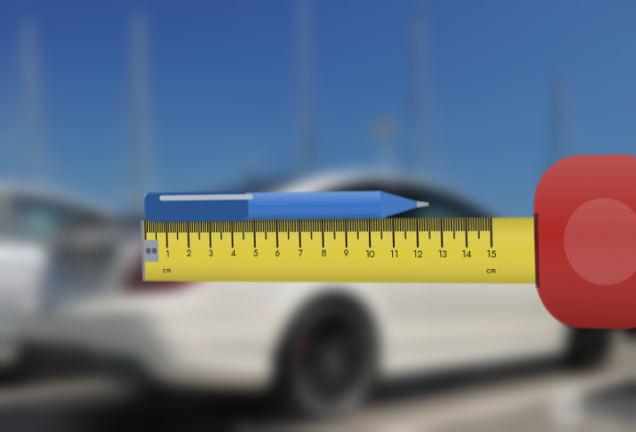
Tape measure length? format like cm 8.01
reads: cm 12.5
